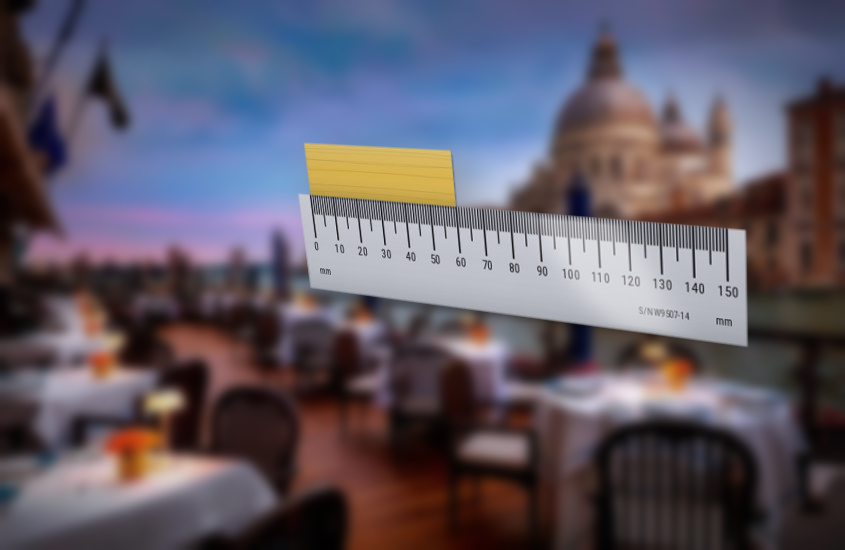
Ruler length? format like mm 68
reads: mm 60
